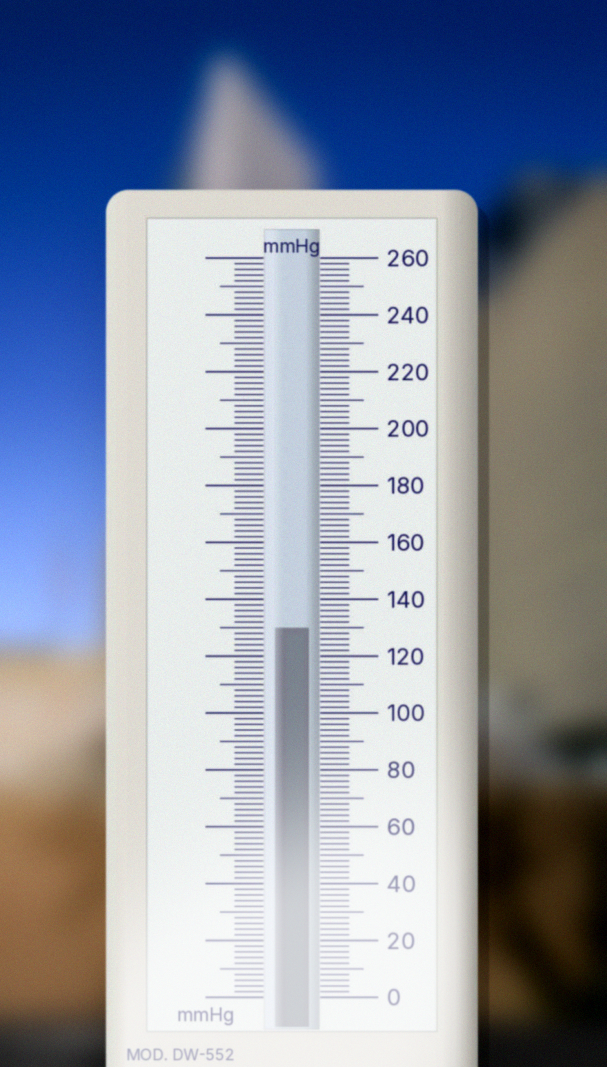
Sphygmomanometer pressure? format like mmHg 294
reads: mmHg 130
